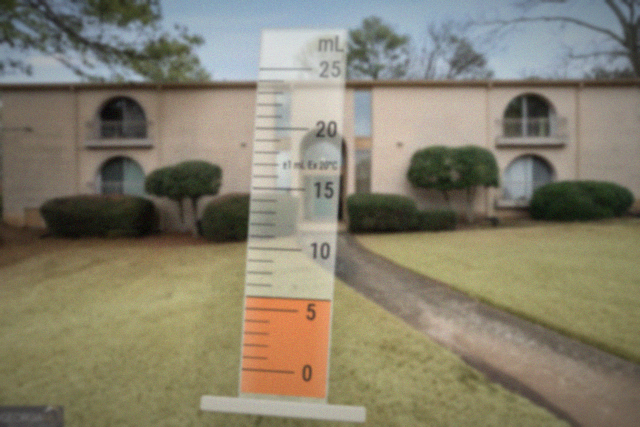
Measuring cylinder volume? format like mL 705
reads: mL 6
